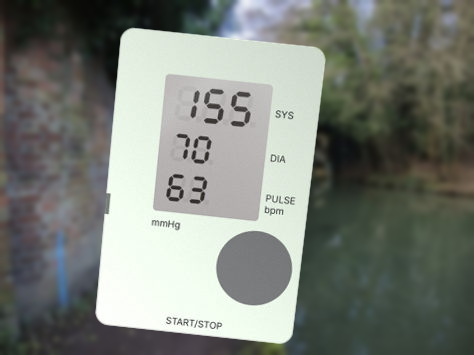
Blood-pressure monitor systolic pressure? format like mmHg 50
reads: mmHg 155
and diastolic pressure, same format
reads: mmHg 70
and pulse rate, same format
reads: bpm 63
